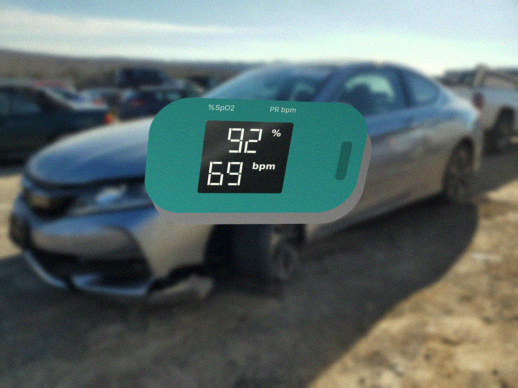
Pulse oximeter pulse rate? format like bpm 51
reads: bpm 69
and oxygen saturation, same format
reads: % 92
